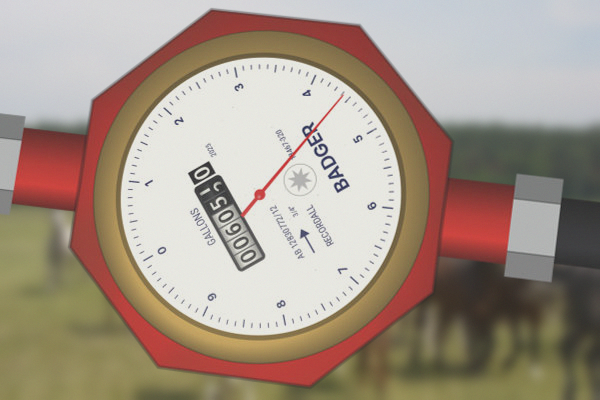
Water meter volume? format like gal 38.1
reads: gal 60514.4
